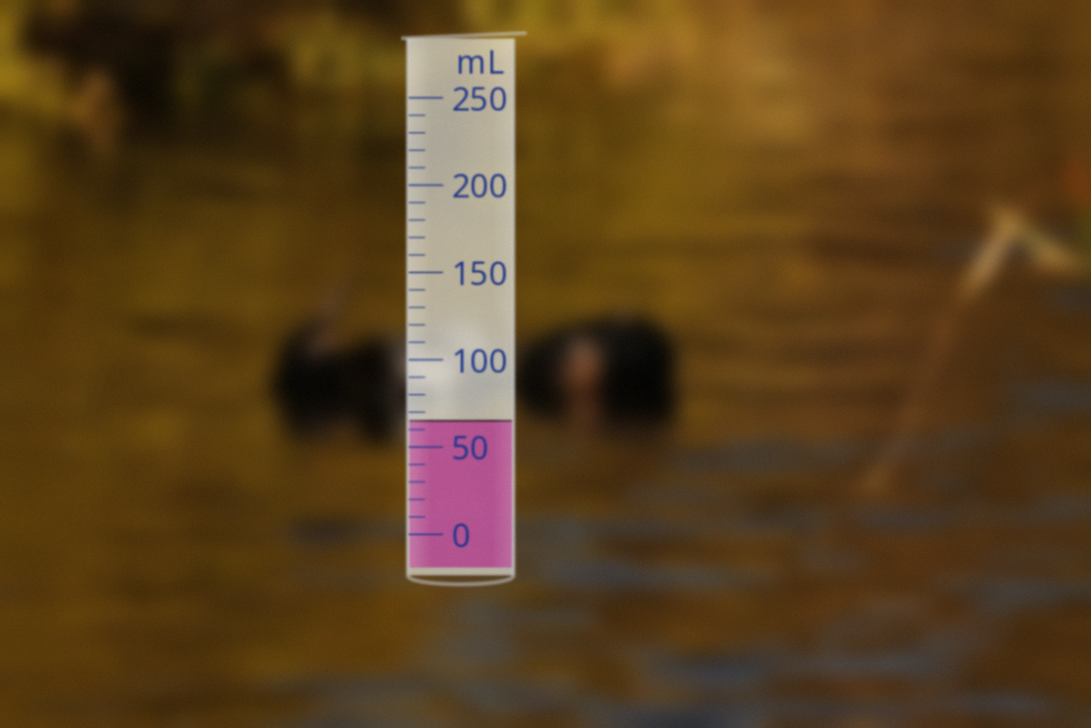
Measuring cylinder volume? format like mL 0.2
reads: mL 65
